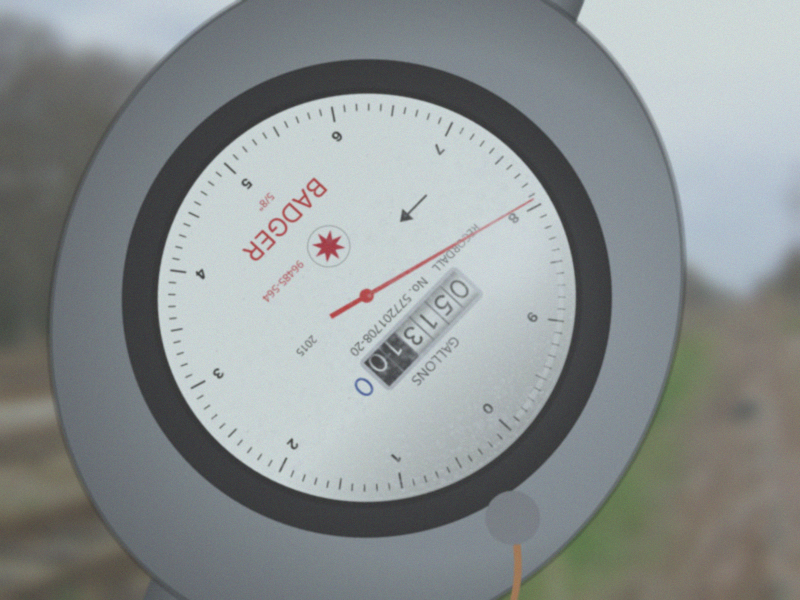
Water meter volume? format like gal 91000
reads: gal 513097.9
